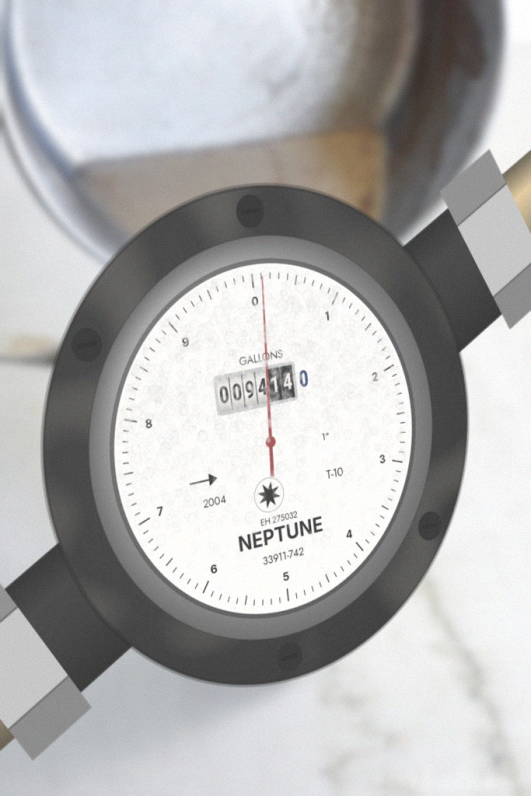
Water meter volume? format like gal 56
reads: gal 94140.1
